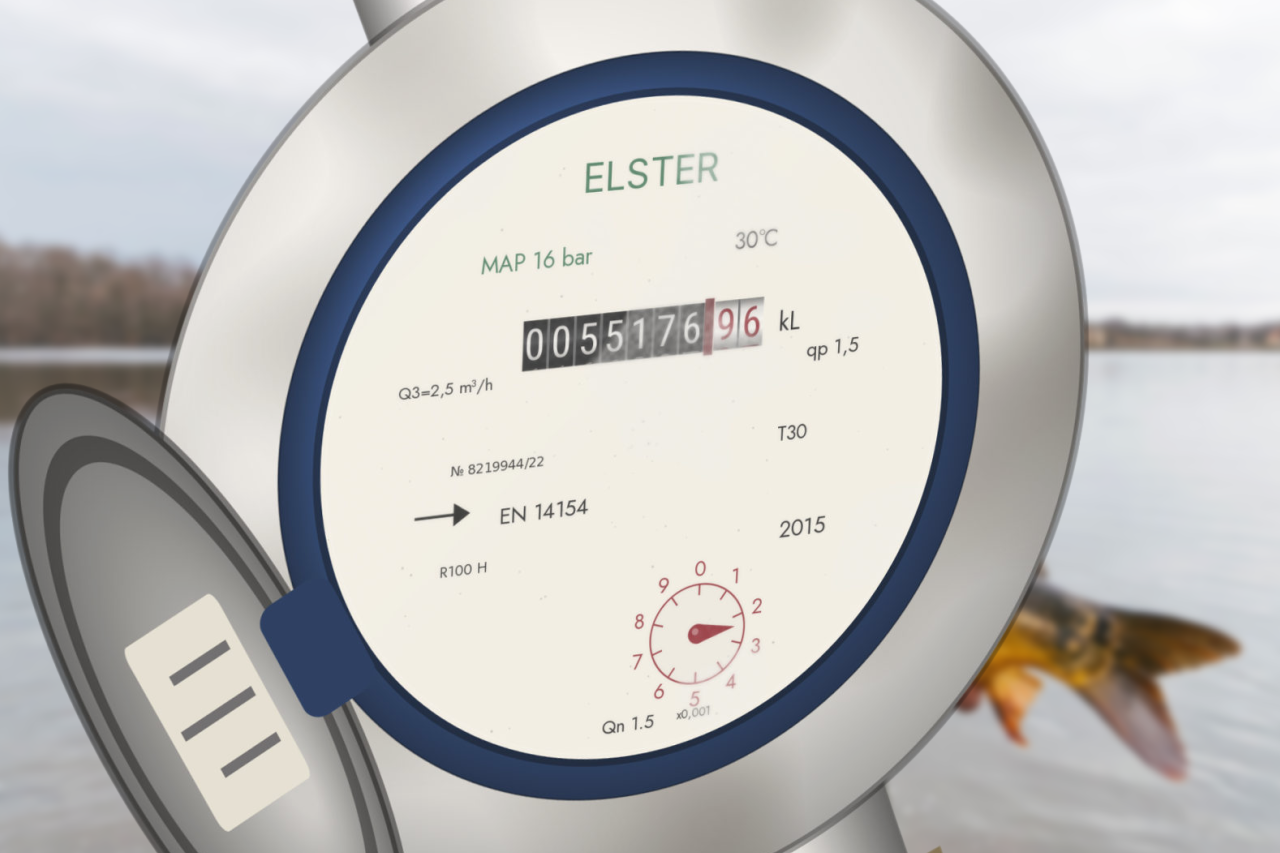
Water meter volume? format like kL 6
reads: kL 55176.962
